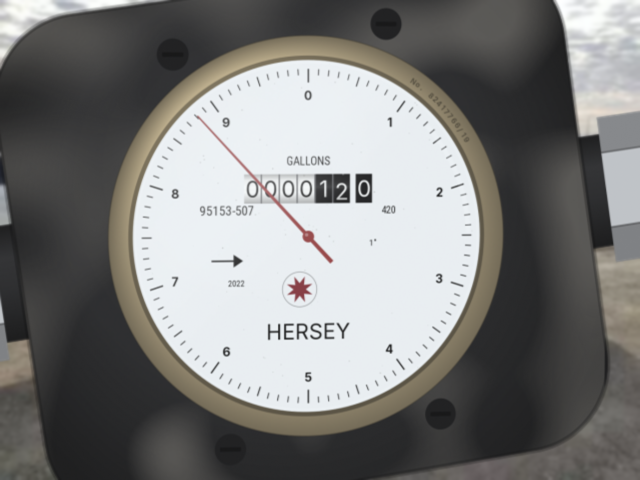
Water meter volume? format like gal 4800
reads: gal 118.8
